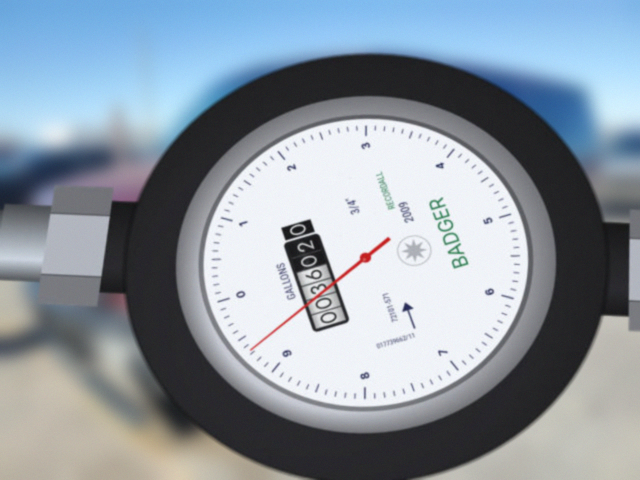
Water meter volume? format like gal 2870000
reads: gal 36019.3
